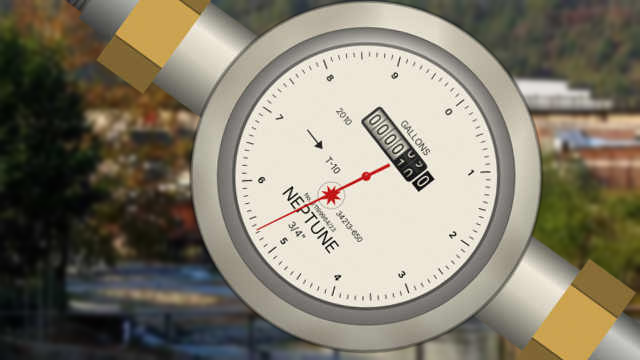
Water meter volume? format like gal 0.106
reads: gal 95.3
